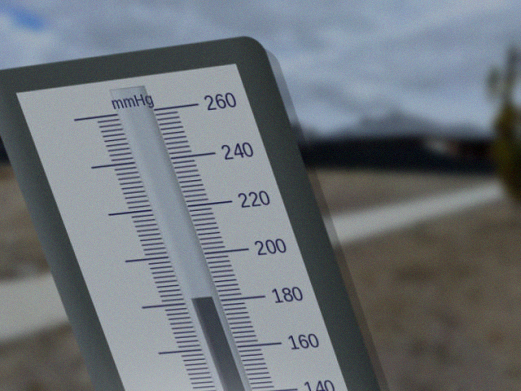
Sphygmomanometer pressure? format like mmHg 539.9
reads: mmHg 182
